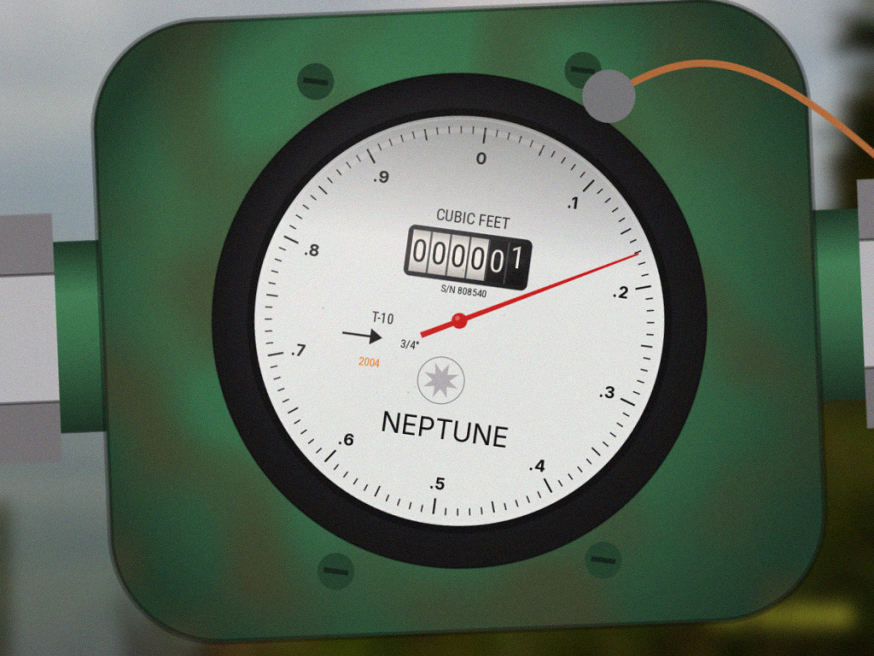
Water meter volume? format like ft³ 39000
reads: ft³ 1.17
